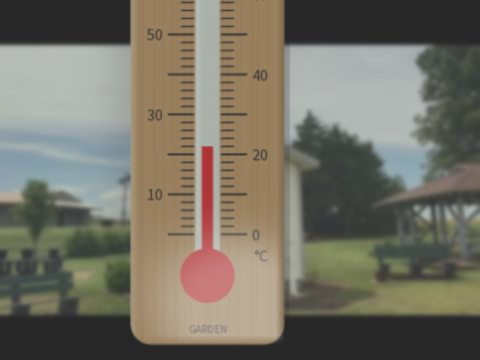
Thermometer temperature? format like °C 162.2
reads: °C 22
